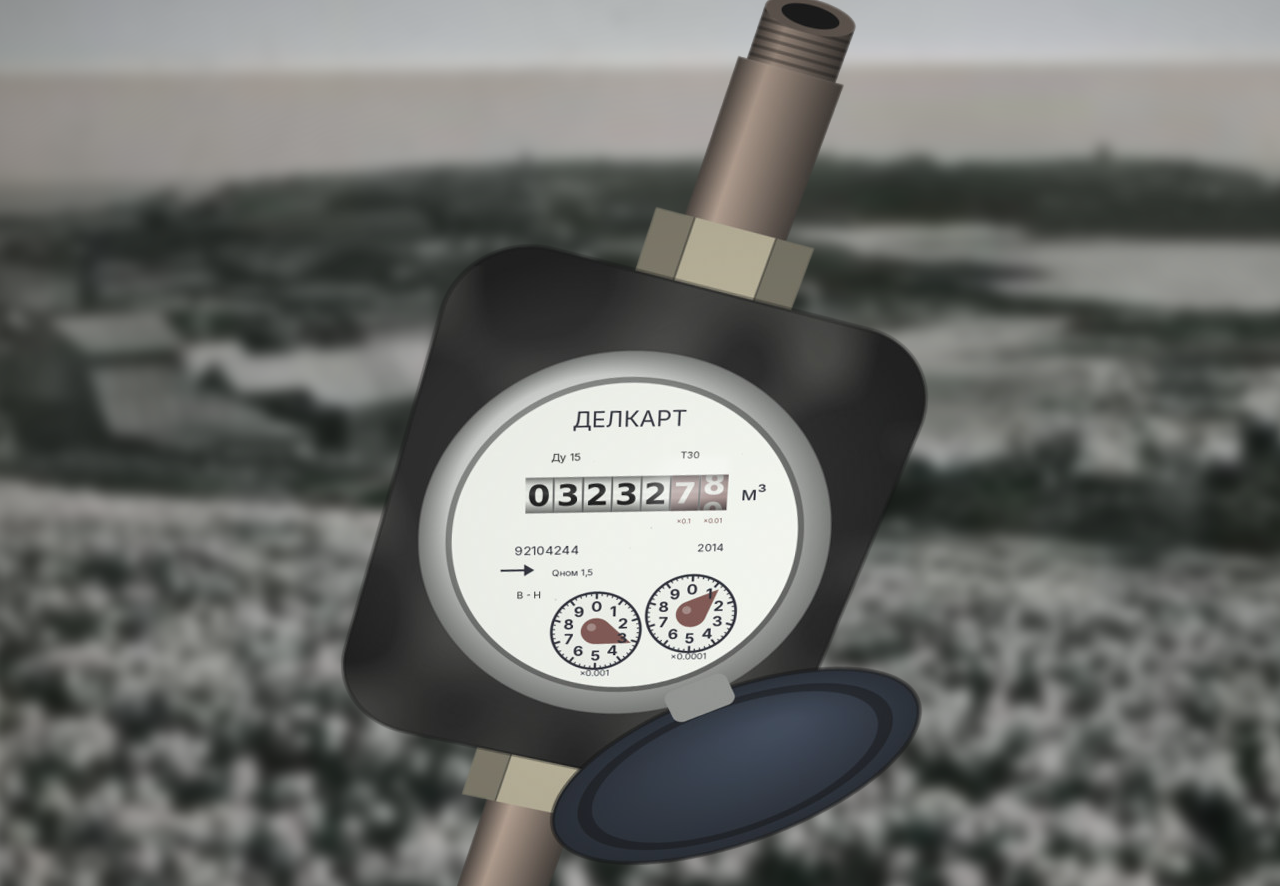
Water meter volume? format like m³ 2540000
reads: m³ 3232.7831
